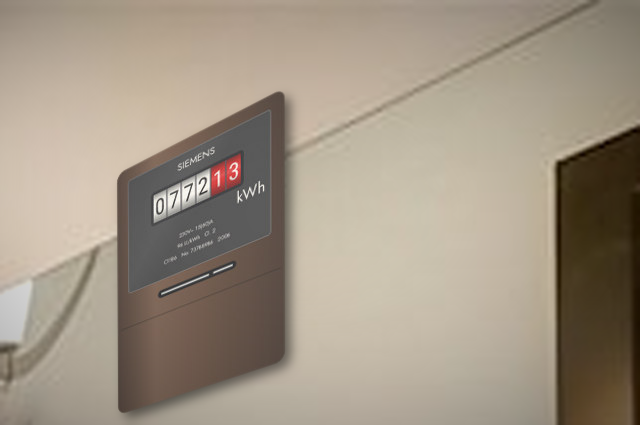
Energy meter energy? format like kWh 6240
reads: kWh 772.13
